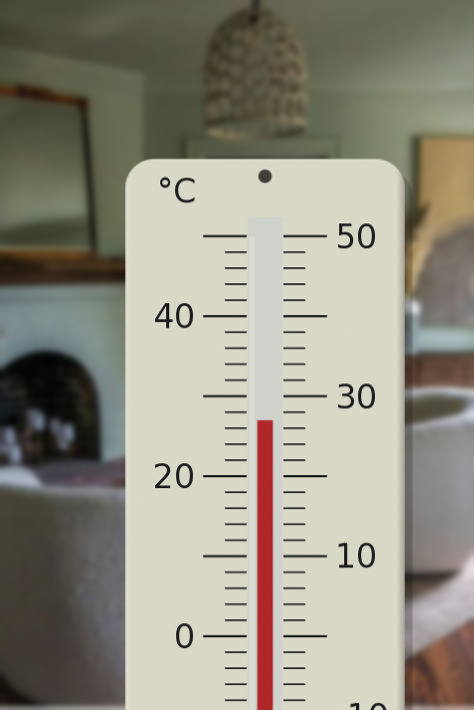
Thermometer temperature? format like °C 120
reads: °C 27
